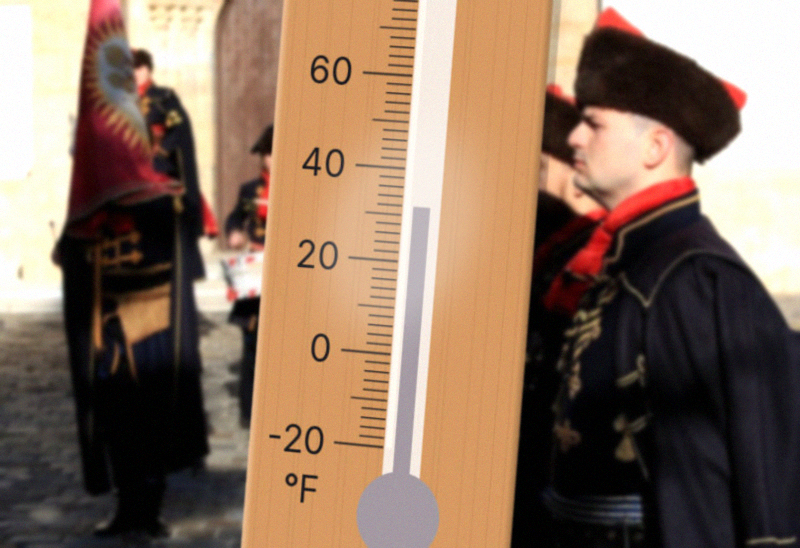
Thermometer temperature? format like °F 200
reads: °F 32
